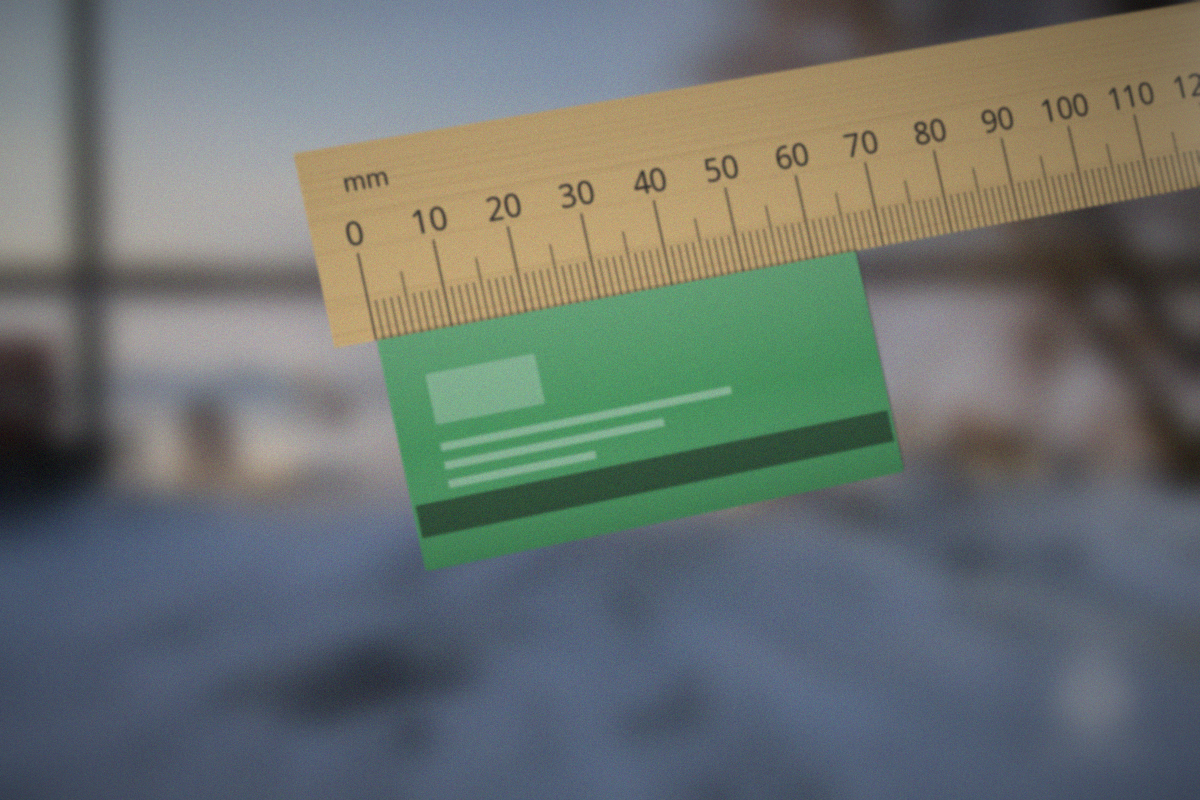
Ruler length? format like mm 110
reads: mm 66
